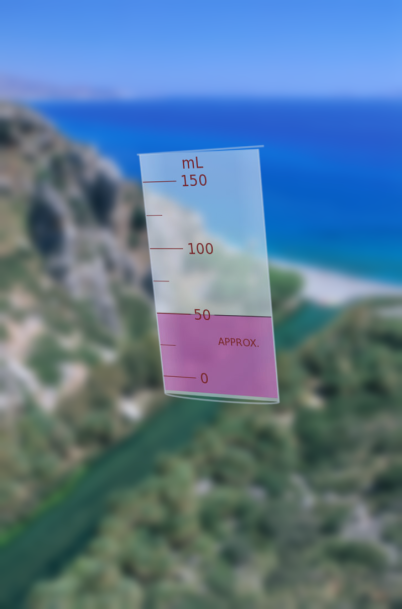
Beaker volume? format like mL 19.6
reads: mL 50
